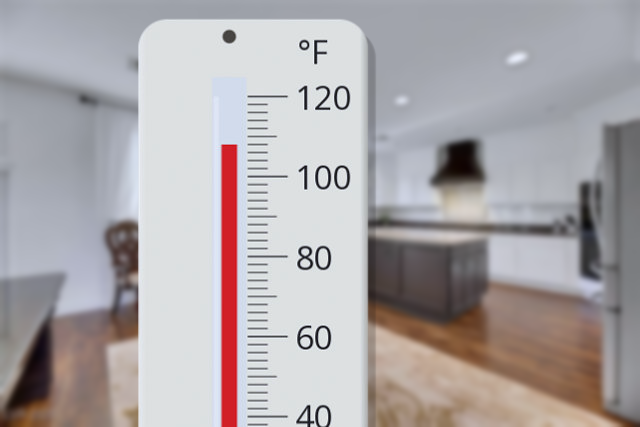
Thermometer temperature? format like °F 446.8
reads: °F 108
